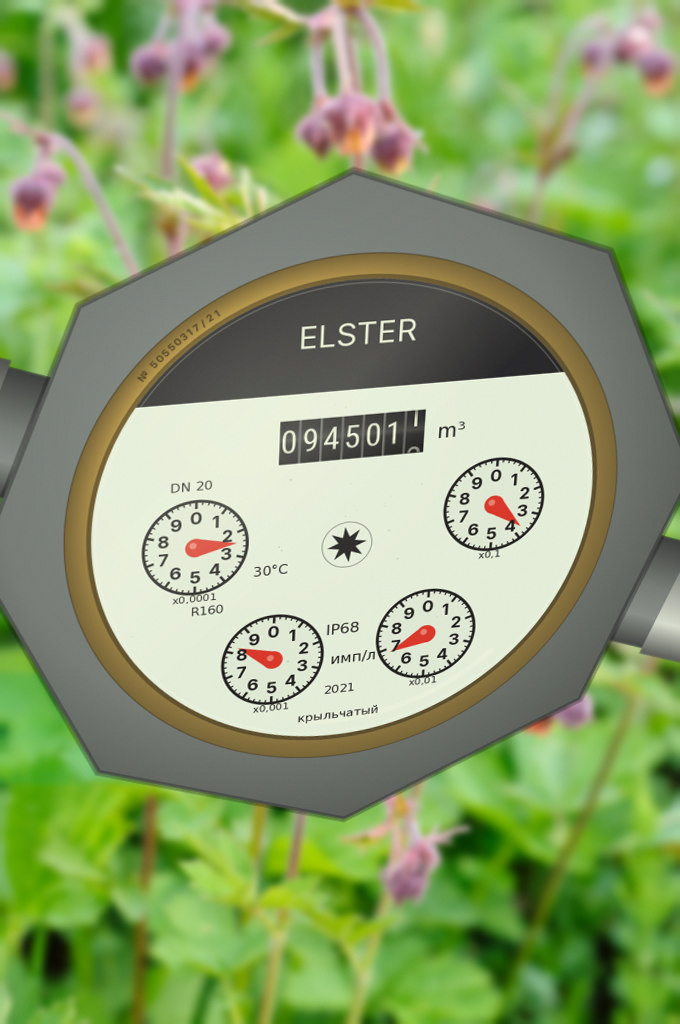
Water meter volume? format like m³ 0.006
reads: m³ 945011.3682
